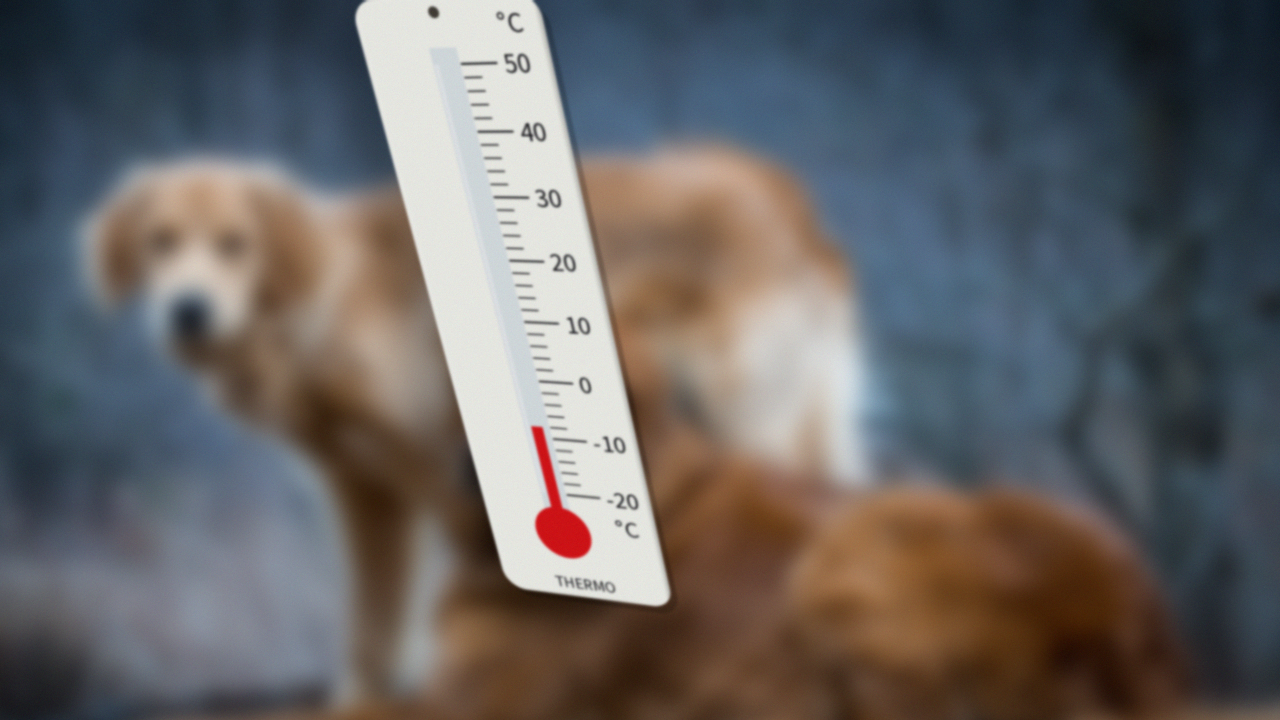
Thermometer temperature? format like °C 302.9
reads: °C -8
